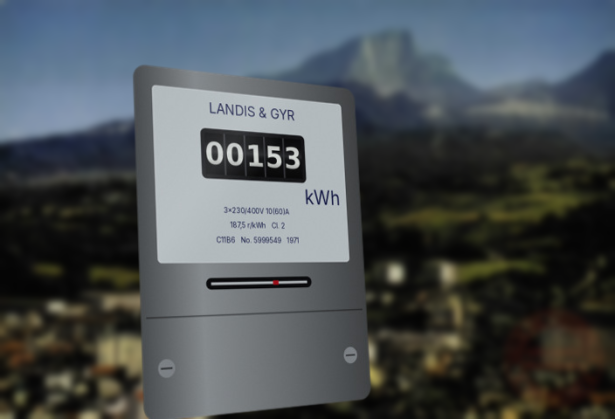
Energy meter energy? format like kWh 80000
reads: kWh 153
